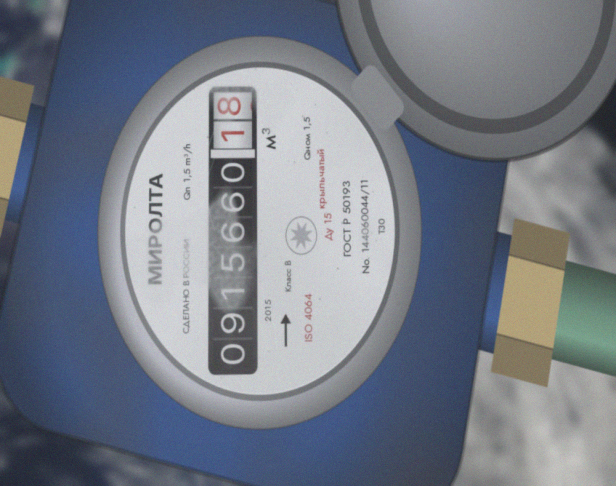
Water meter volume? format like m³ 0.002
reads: m³ 915660.18
